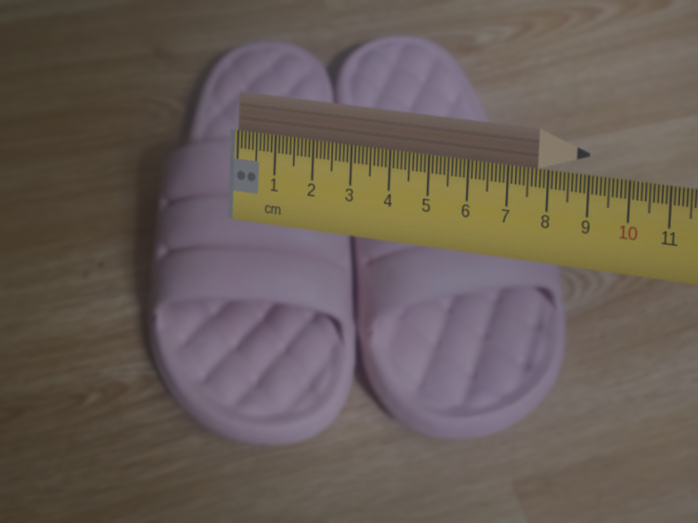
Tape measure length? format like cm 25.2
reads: cm 9
